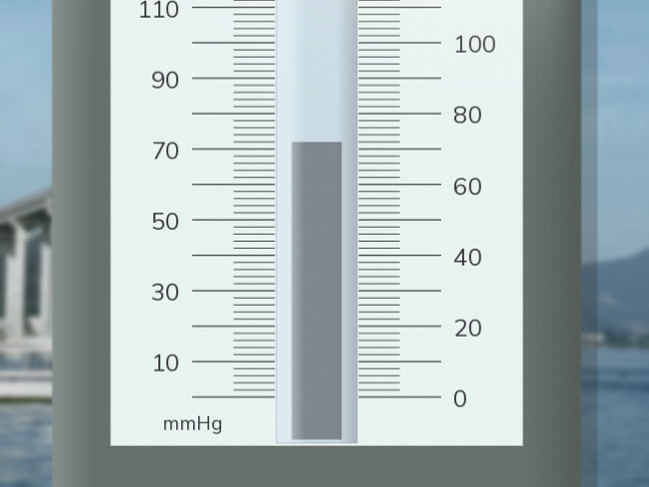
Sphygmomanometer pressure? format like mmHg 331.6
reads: mmHg 72
